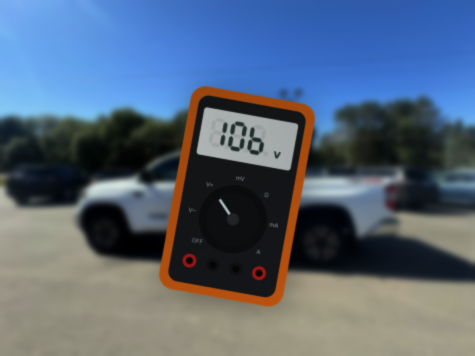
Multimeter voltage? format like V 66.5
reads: V 106
